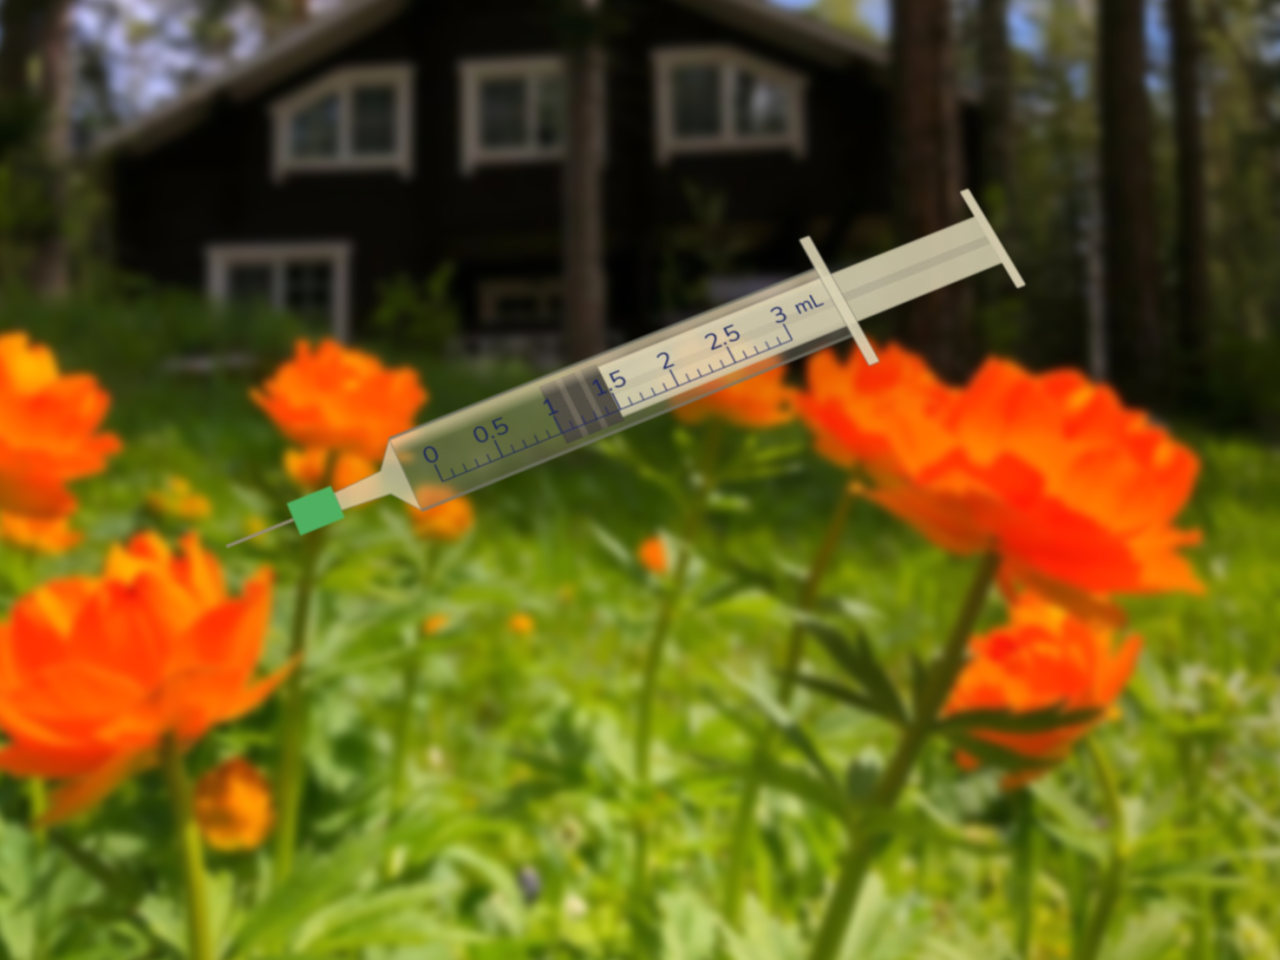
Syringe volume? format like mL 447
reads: mL 1
